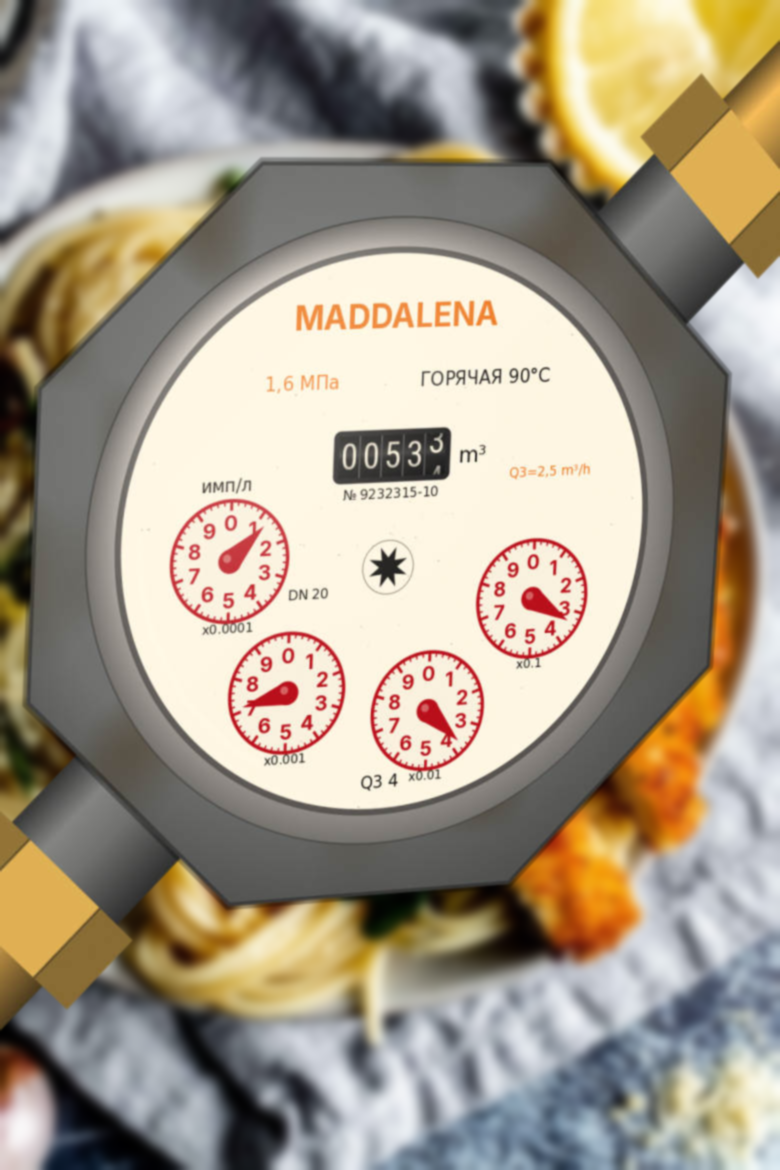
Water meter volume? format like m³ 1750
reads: m³ 533.3371
